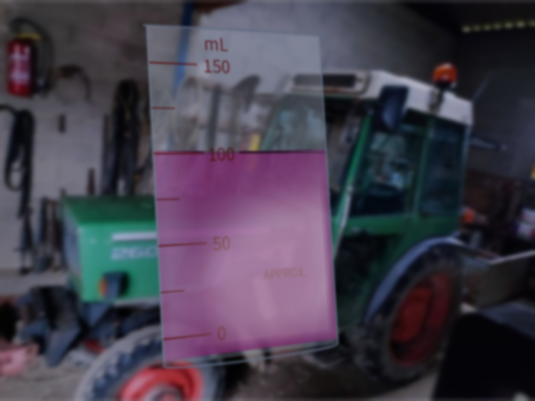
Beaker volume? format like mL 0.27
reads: mL 100
